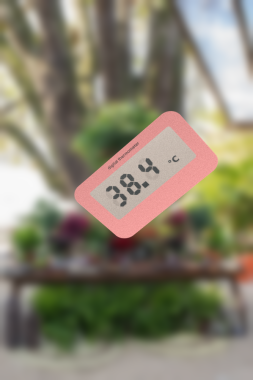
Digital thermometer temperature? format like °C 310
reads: °C 38.4
